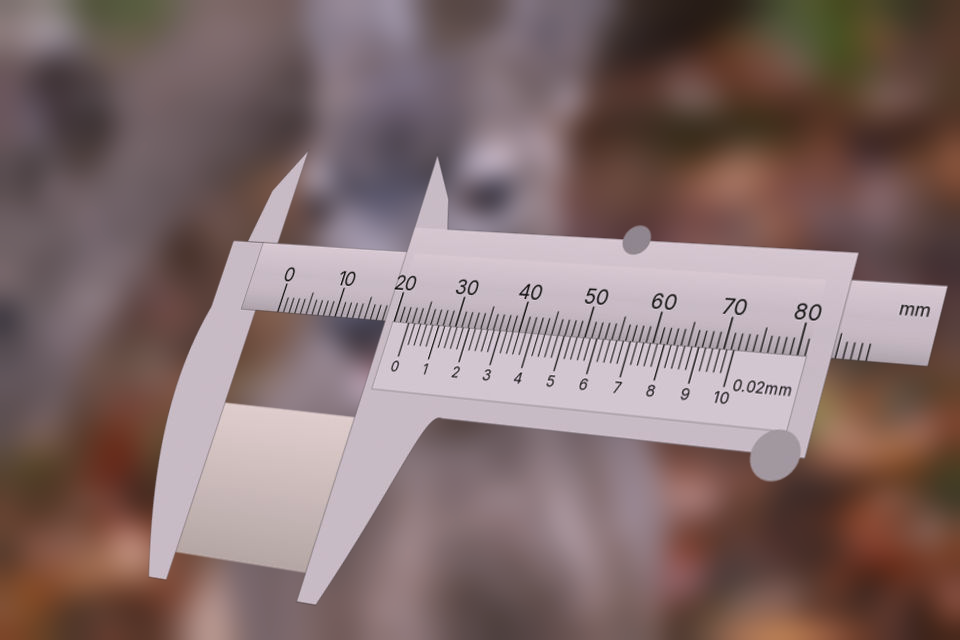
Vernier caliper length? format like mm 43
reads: mm 22.4
